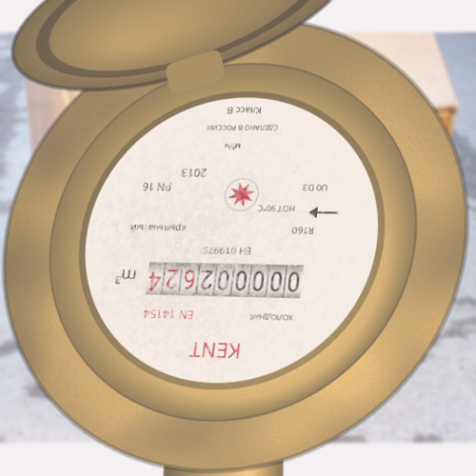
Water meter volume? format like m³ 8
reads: m³ 2.624
